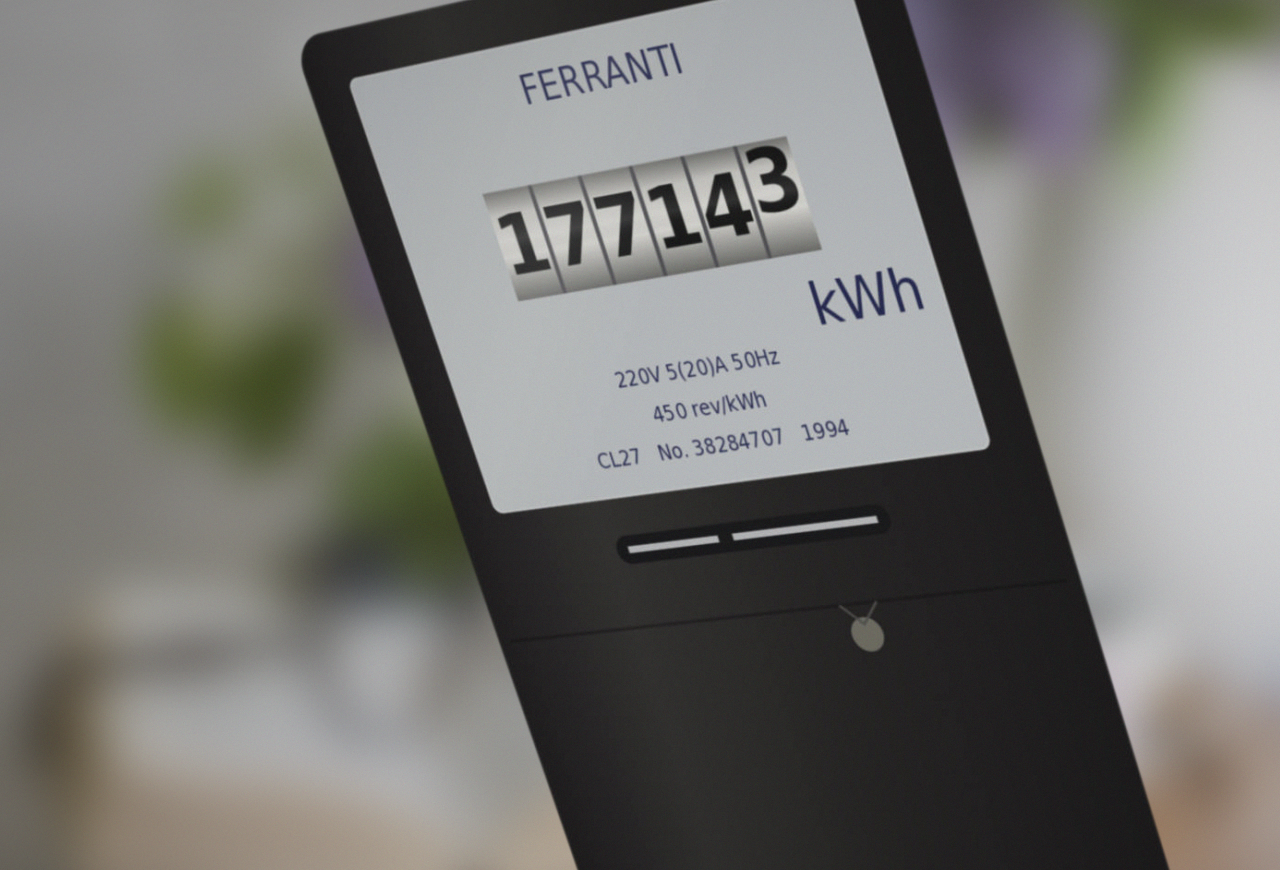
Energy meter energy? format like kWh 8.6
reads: kWh 177143
